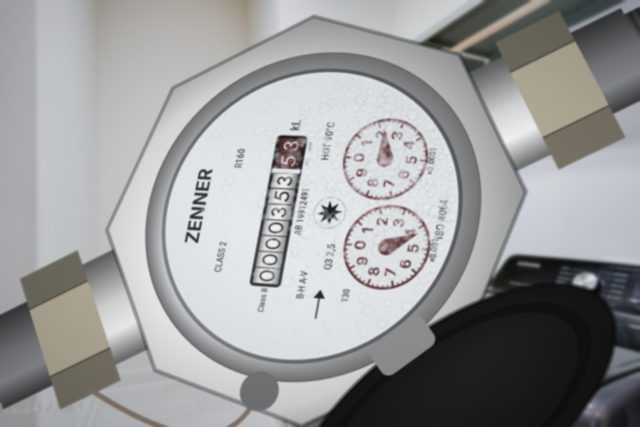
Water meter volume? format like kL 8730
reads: kL 353.5342
